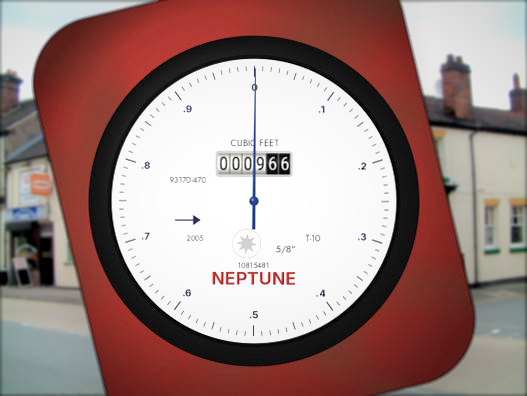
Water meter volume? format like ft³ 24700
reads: ft³ 966.00
